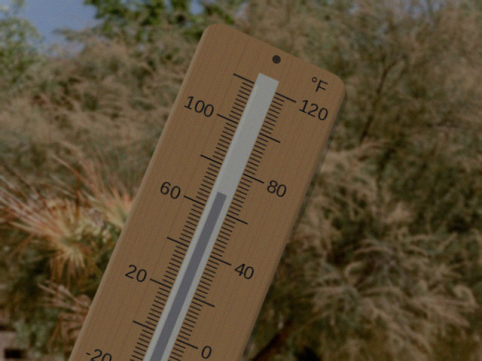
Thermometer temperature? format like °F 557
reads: °F 68
